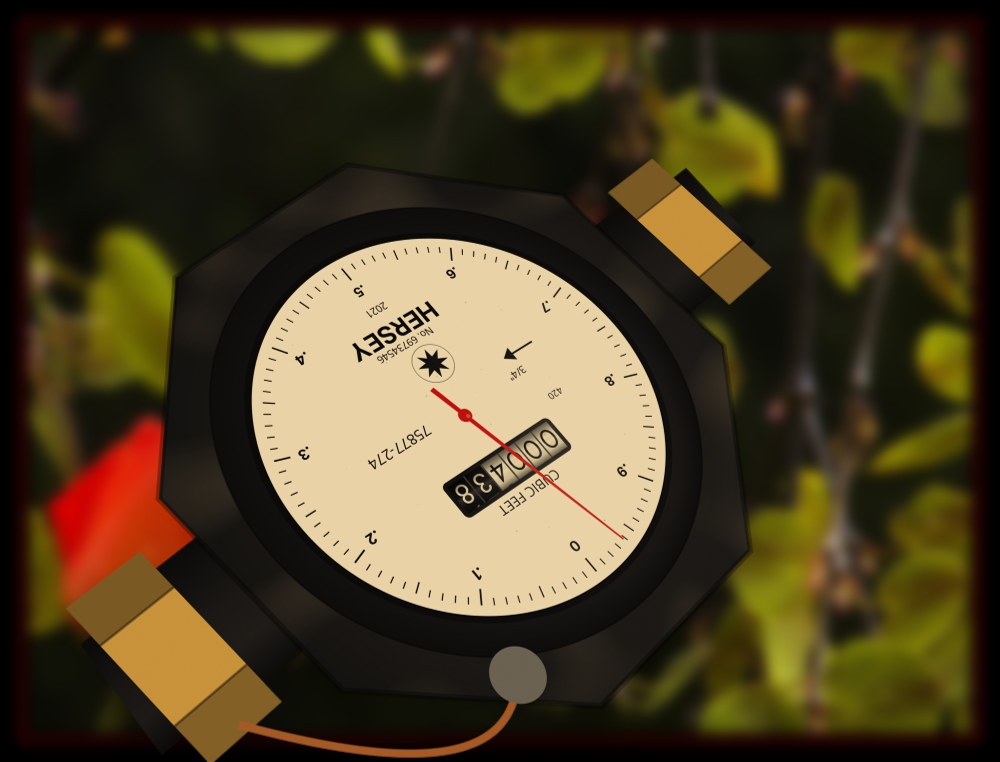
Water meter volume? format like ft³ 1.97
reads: ft³ 437.96
